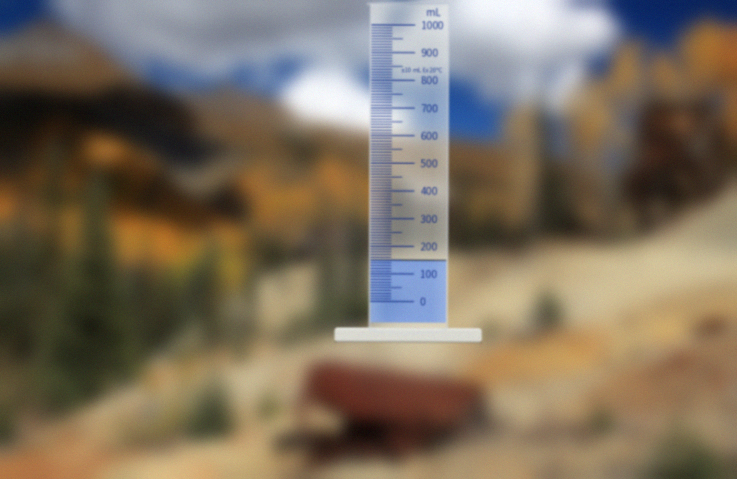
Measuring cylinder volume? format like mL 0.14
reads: mL 150
